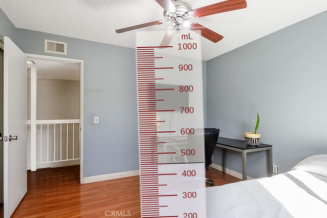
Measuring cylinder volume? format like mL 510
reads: mL 450
